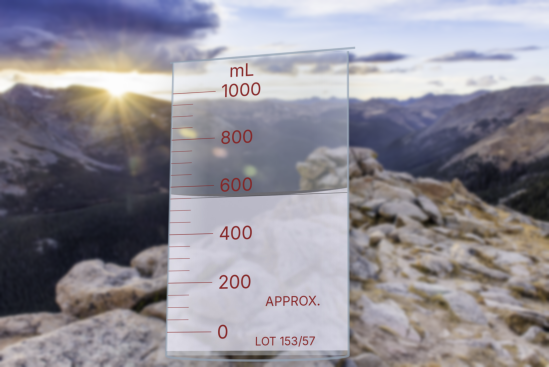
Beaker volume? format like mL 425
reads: mL 550
